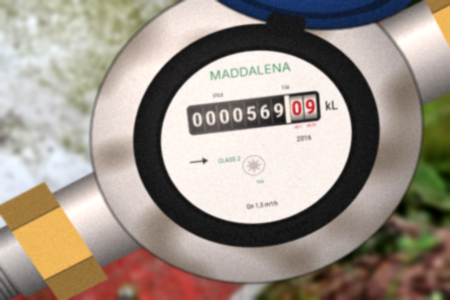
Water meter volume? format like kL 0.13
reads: kL 569.09
